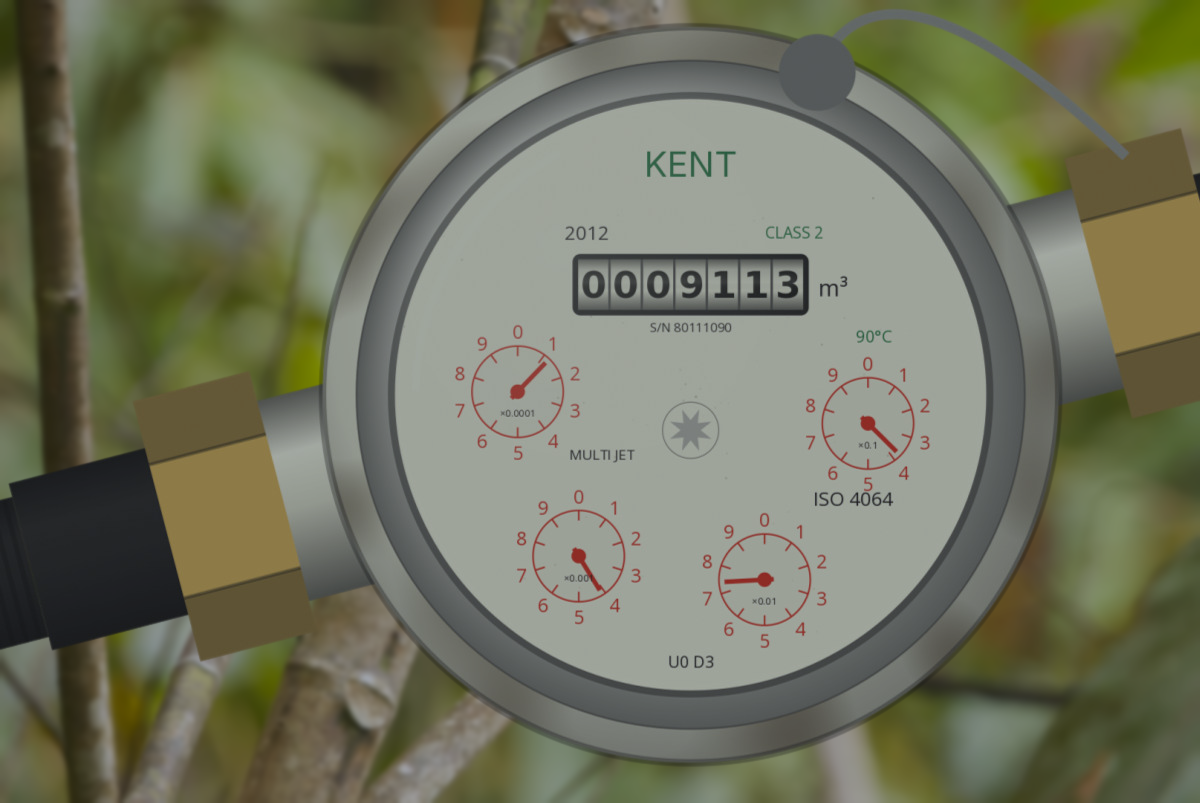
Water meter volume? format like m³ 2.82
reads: m³ 9113.3741
